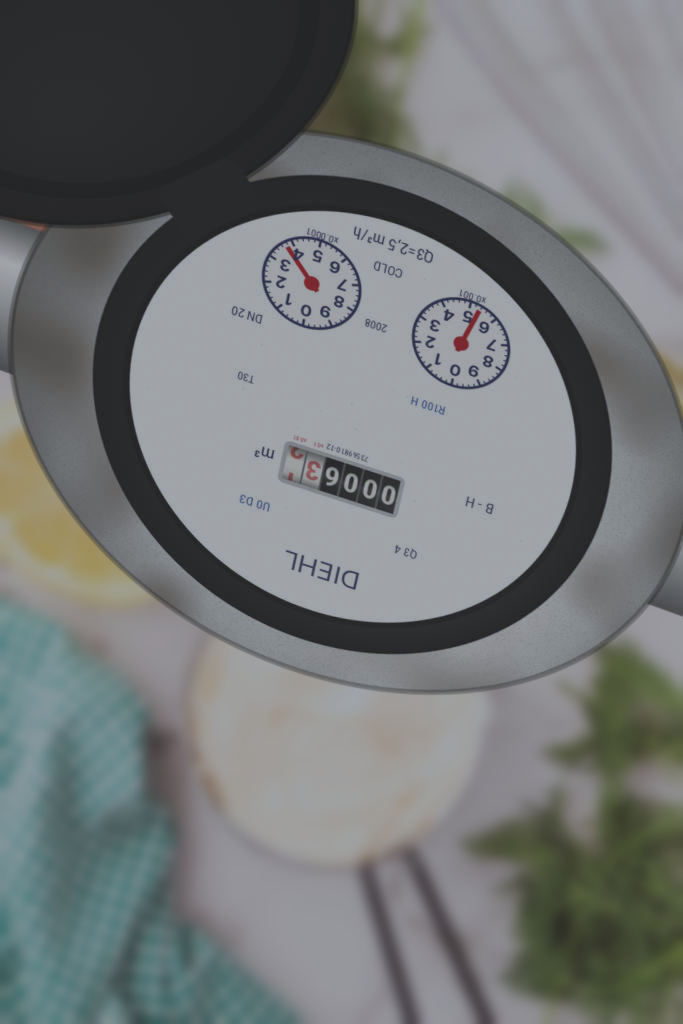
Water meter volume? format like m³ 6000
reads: m³ 6.3153
